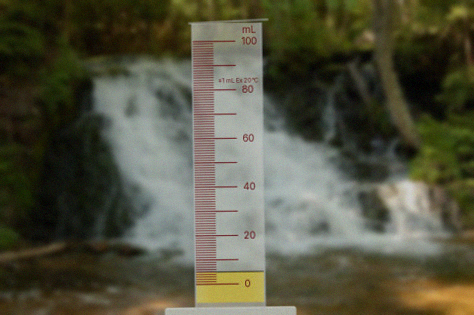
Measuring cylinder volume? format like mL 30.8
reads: mL 5
